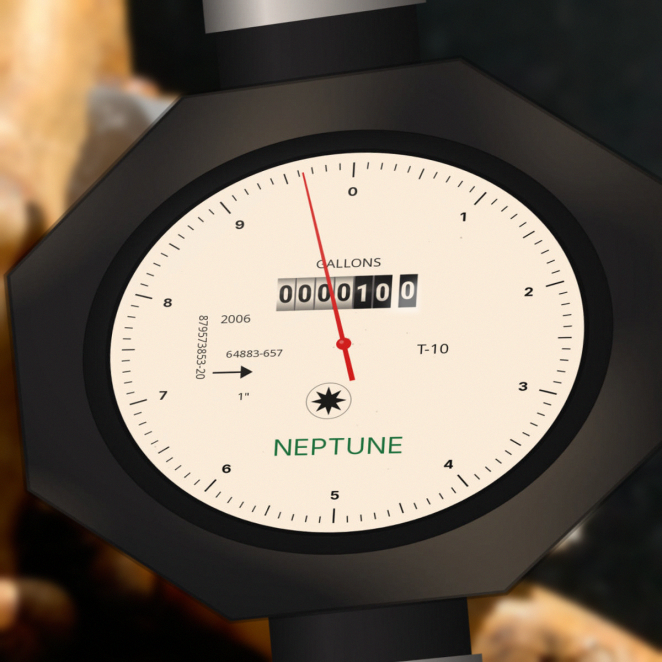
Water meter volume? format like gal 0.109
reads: gal 99.6
